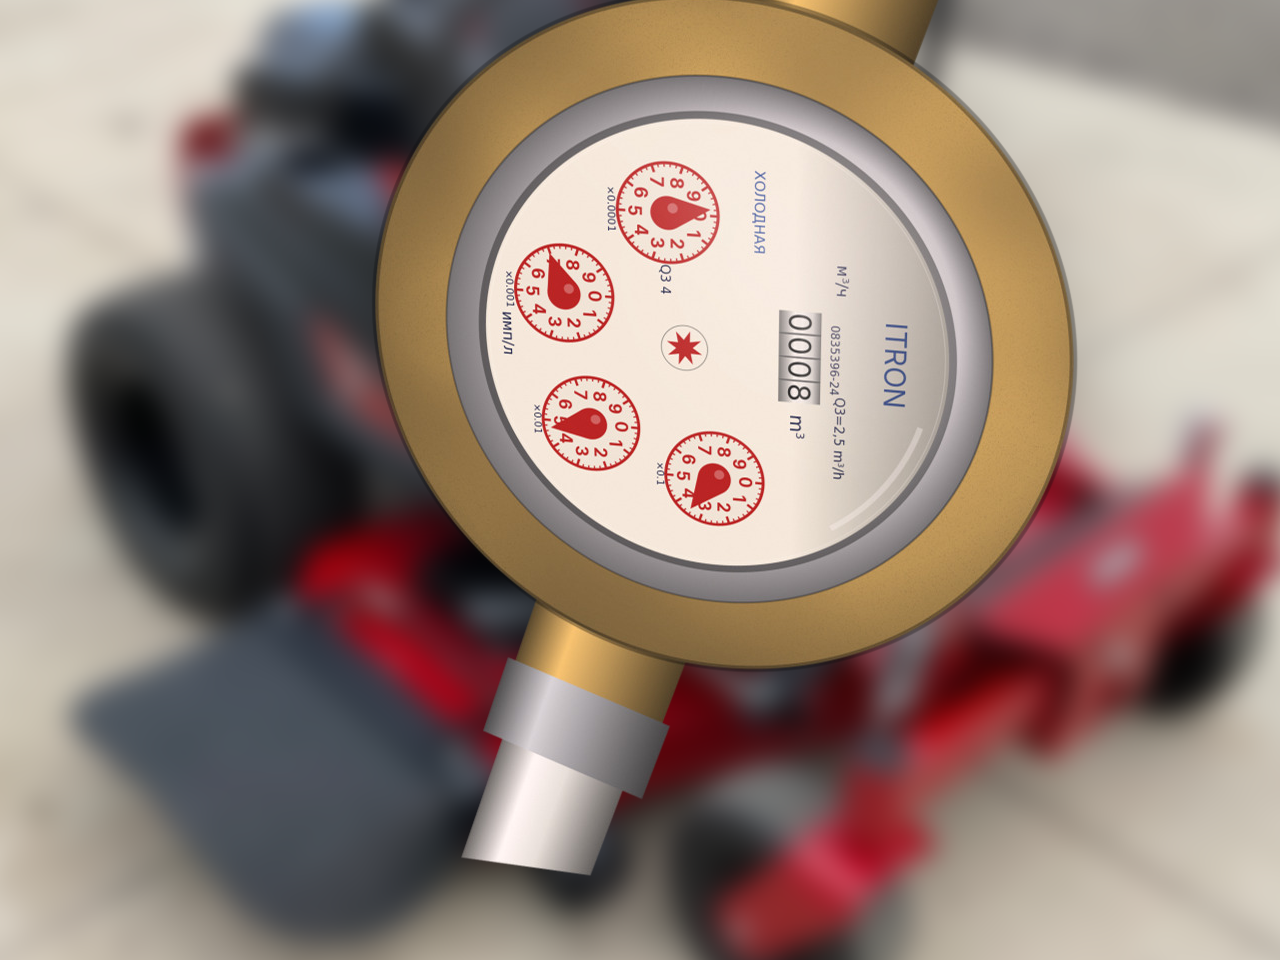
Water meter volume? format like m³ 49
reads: m³ 8.3469
